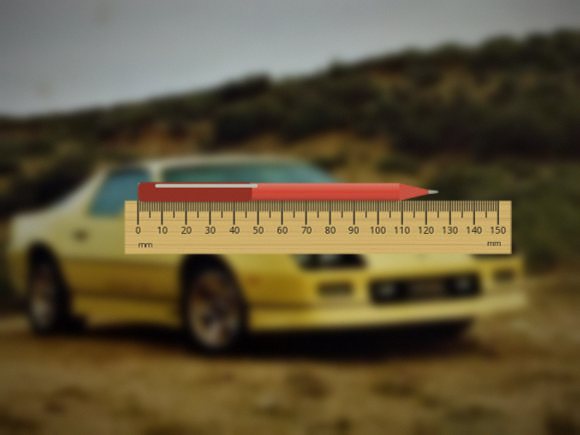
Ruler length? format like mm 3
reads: mm 125
